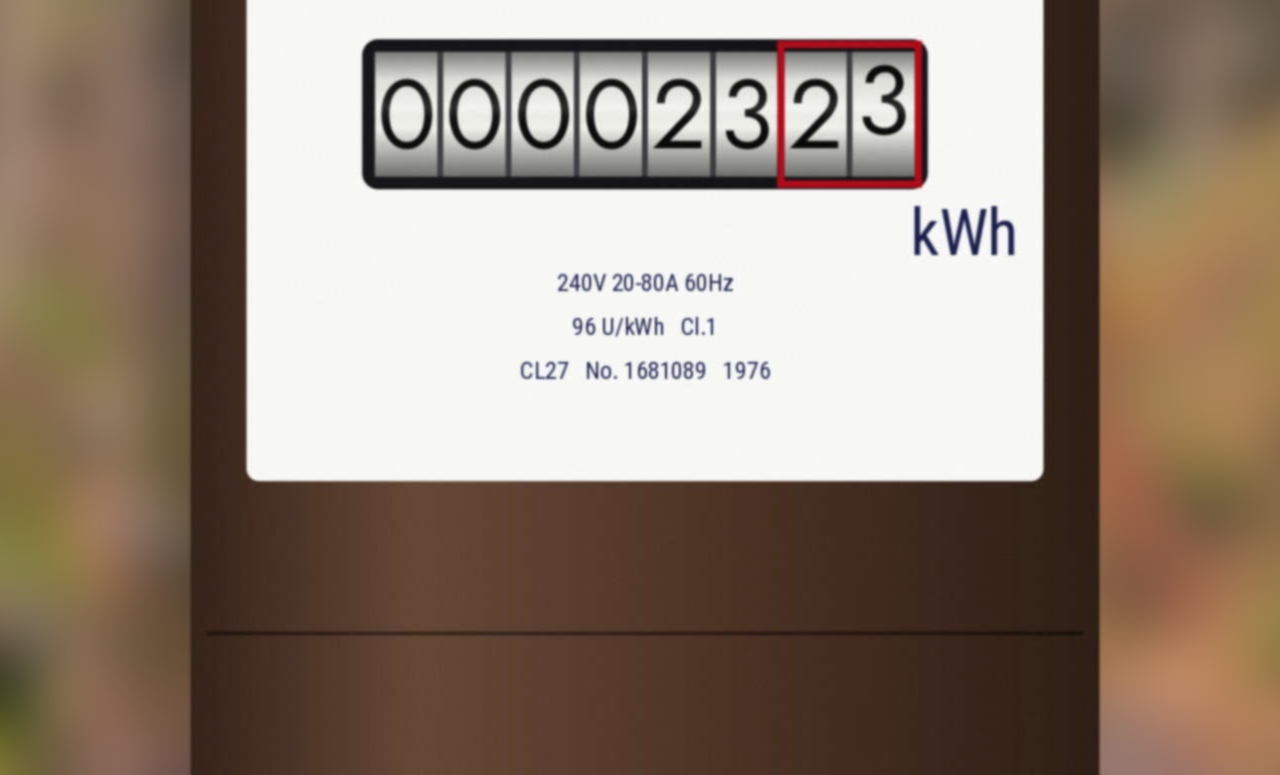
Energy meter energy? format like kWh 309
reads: kWh 23.23
